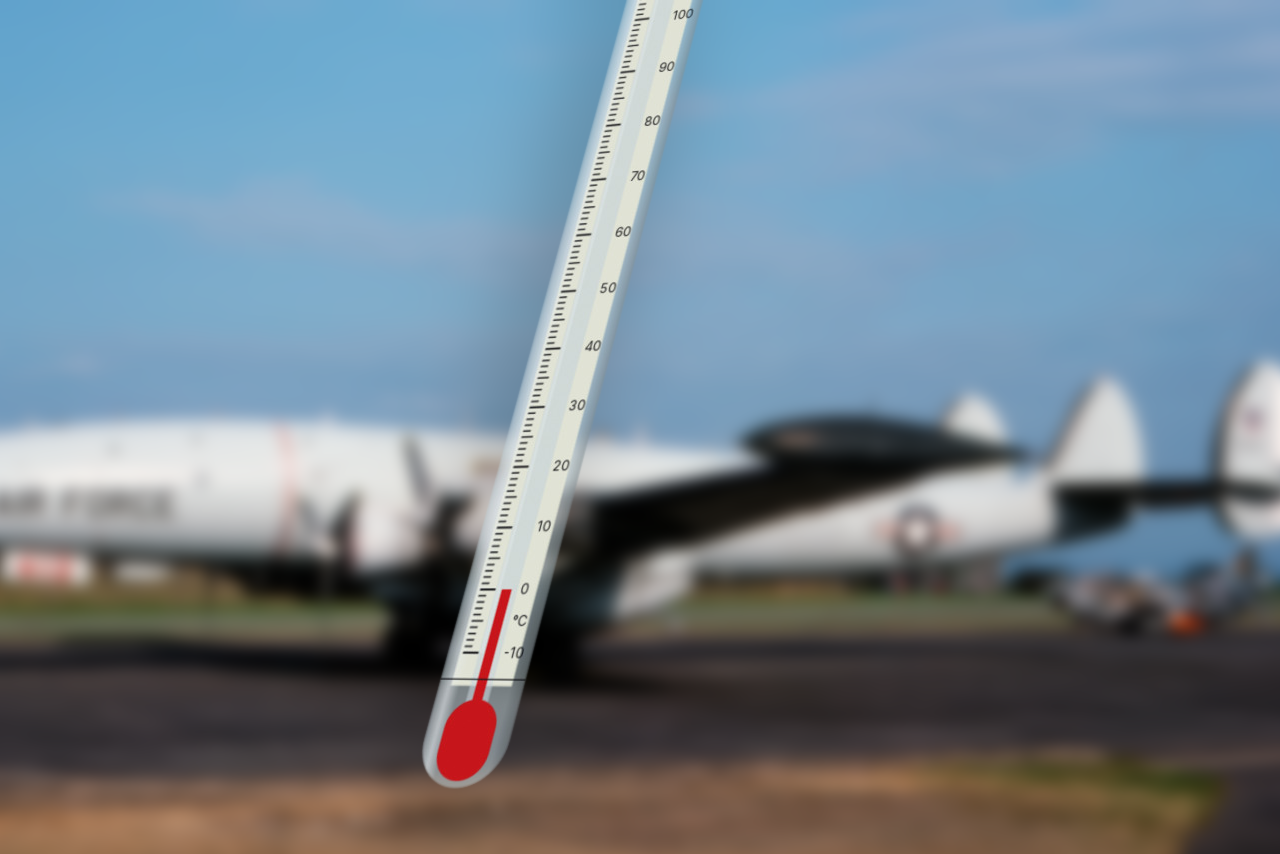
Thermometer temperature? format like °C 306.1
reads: °C 0
